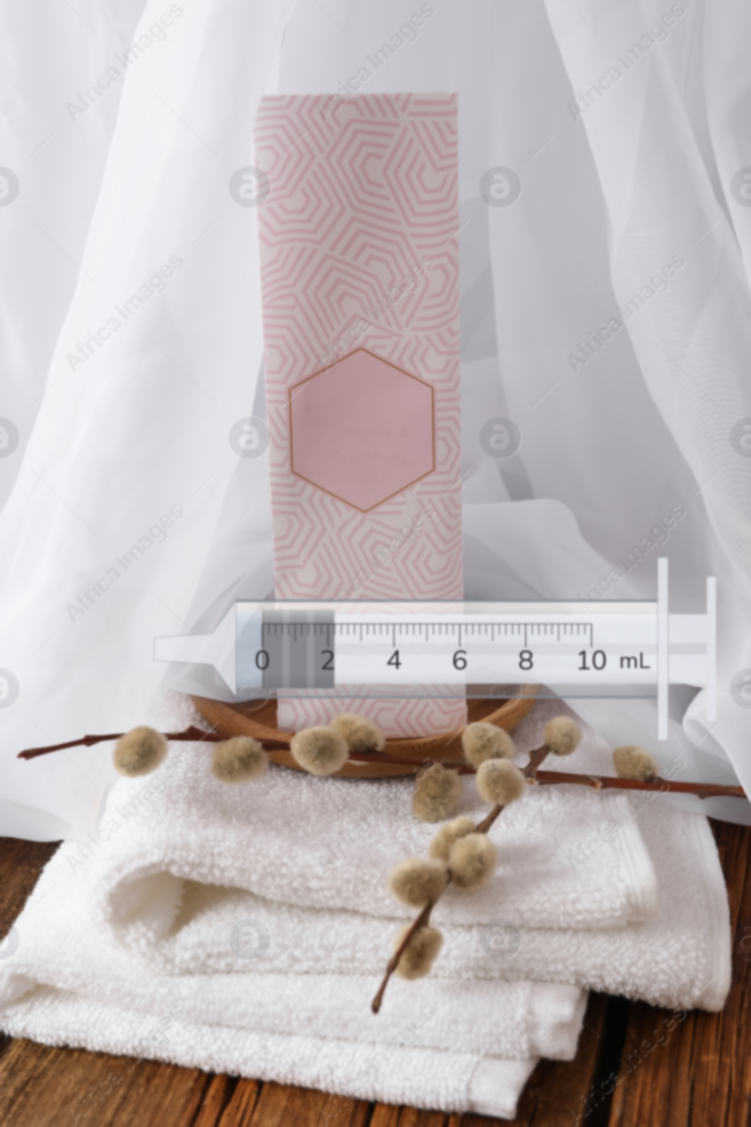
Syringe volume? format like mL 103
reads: mL 0
